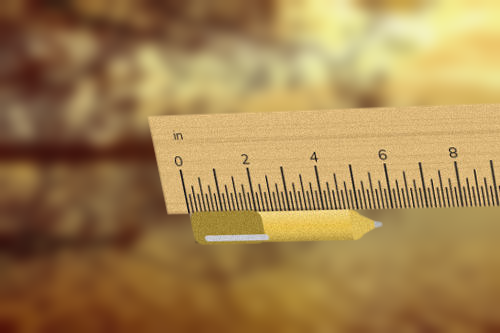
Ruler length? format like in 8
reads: in 5.625
